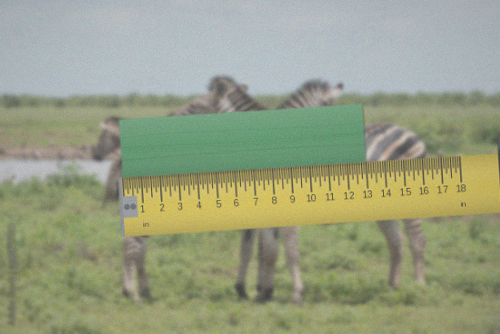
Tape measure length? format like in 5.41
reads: in 13
